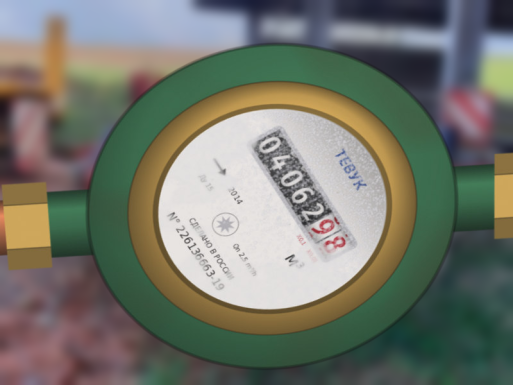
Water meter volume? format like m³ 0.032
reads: m³ 4062.98
